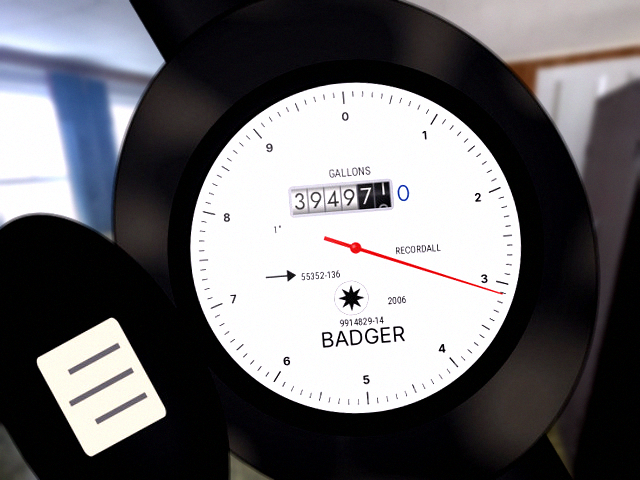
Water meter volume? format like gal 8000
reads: gal 3949713.1
